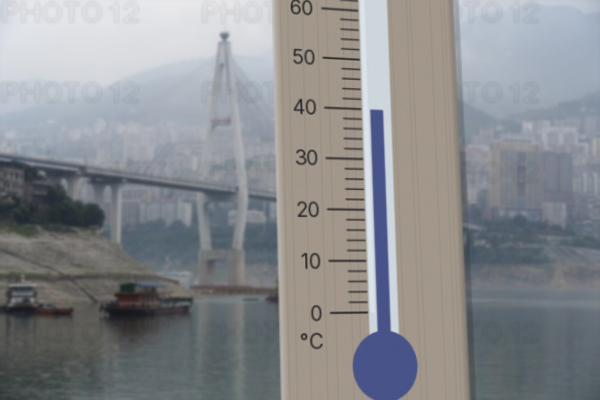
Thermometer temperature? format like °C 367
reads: °C 40
